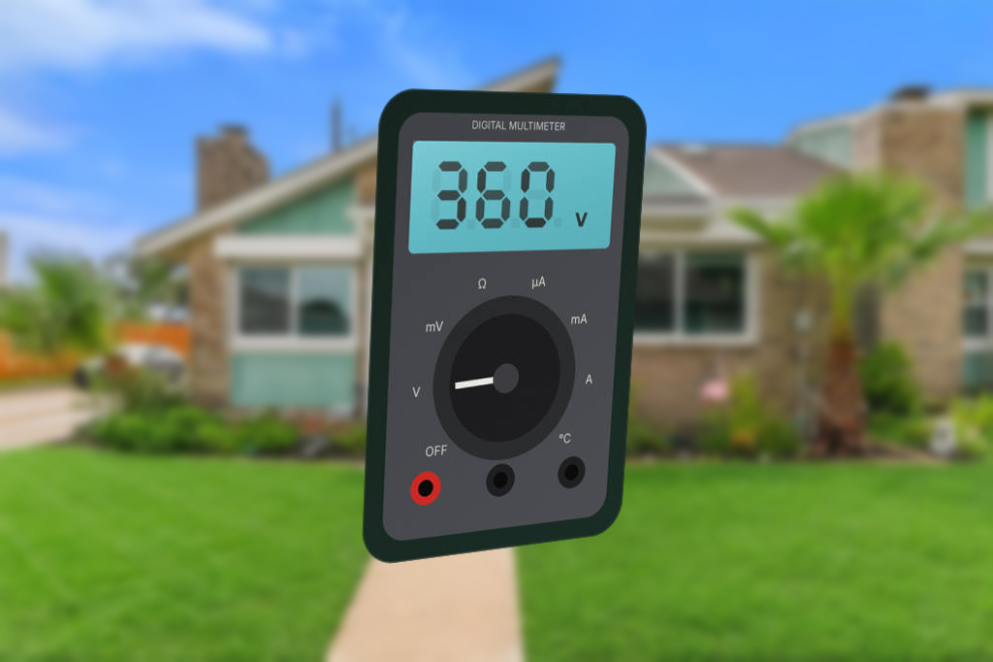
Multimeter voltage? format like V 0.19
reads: V 360
